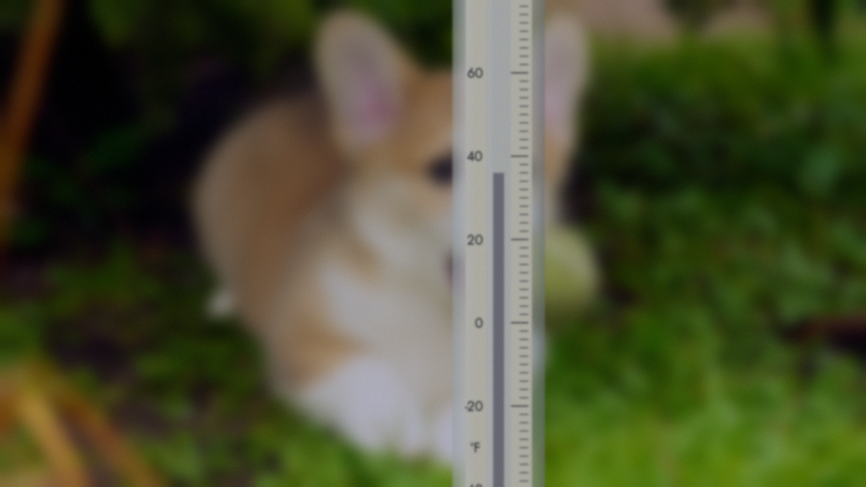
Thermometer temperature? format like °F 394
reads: °F 36
